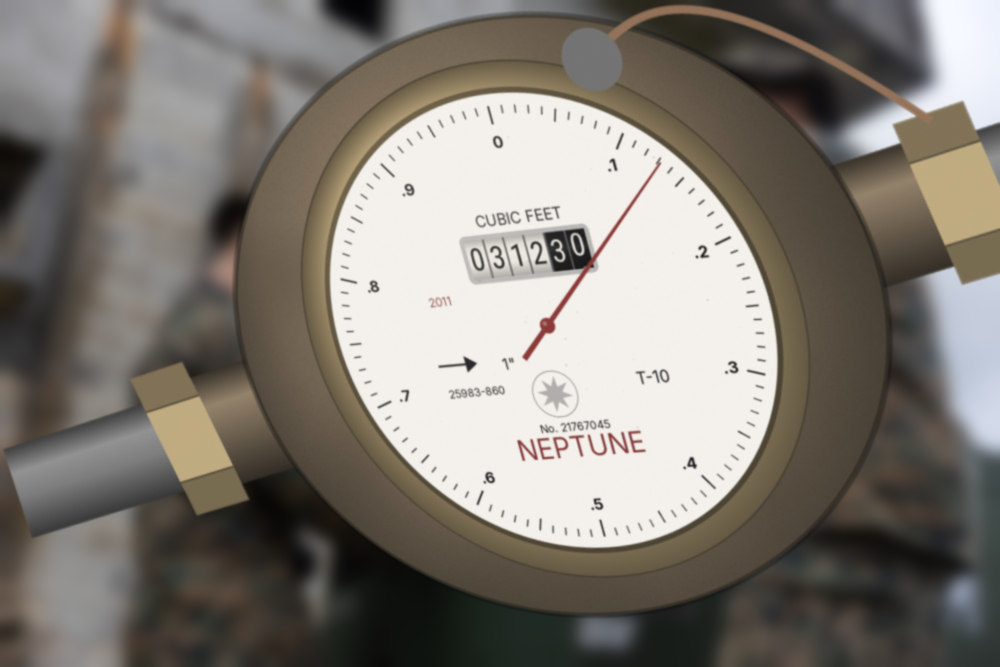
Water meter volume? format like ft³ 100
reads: ft³ 31230.13
